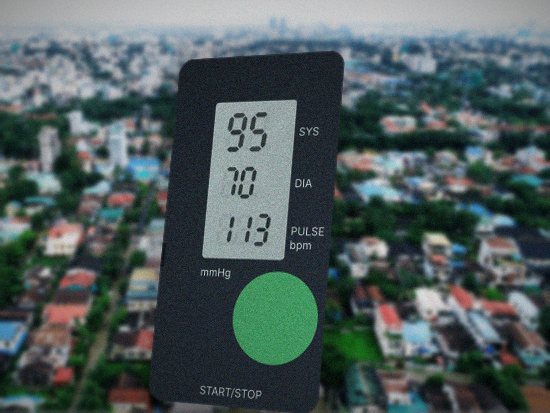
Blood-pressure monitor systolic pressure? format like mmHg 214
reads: mmHg 95
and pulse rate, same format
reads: bpm 113
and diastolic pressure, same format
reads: mmHg 70
